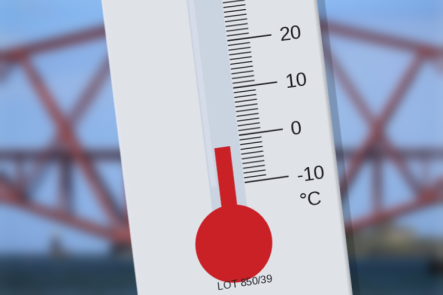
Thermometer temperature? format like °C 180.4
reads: °C -2
